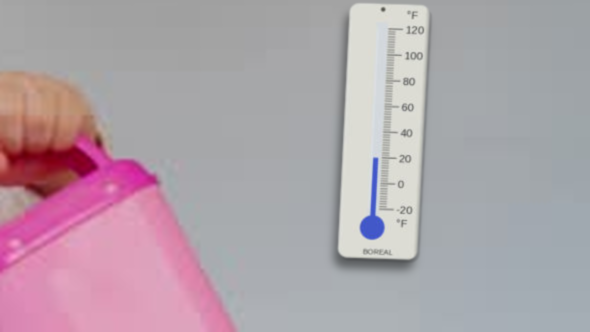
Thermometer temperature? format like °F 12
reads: °F 20
